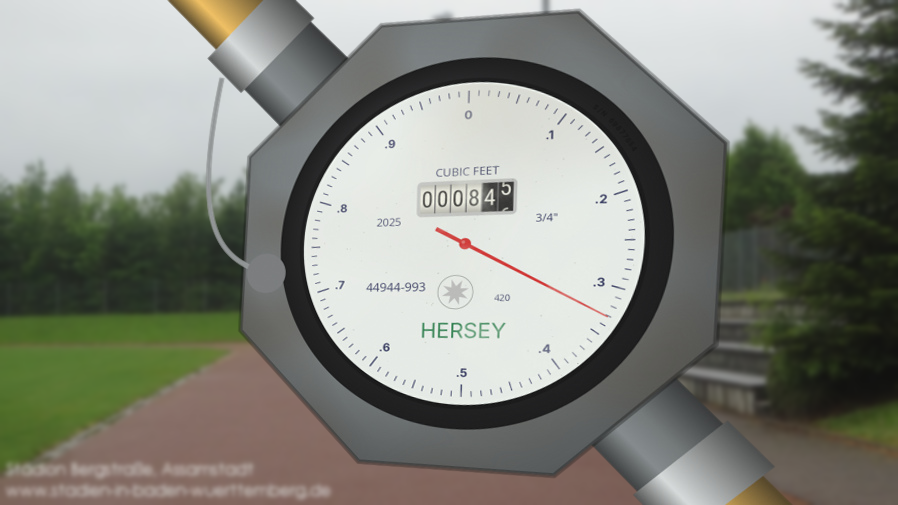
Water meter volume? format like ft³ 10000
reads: ft³ 845.33
